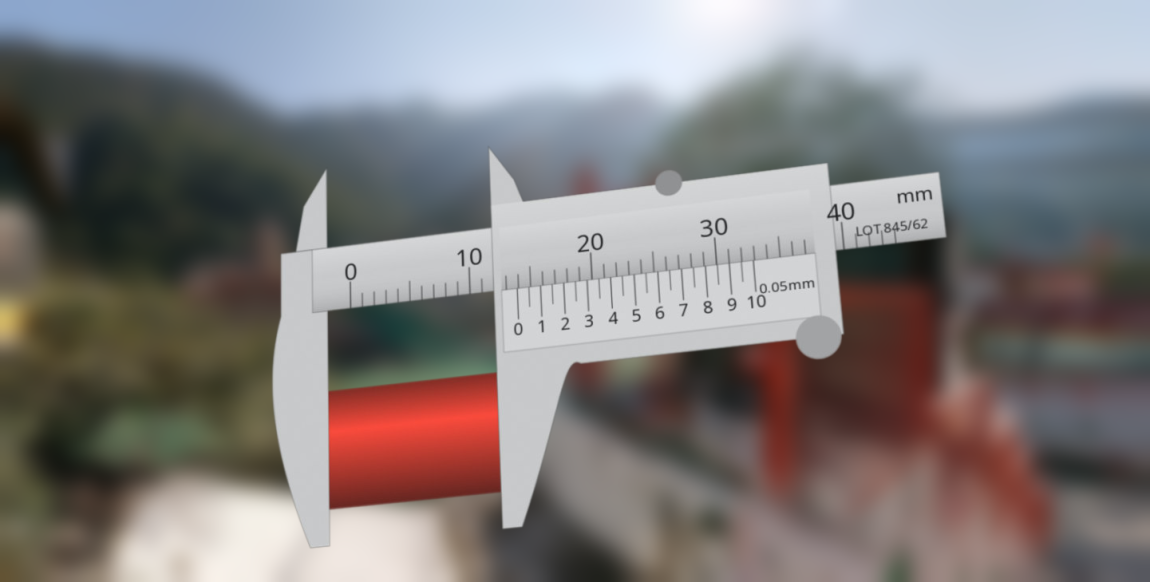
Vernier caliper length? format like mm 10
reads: mm 13.9
